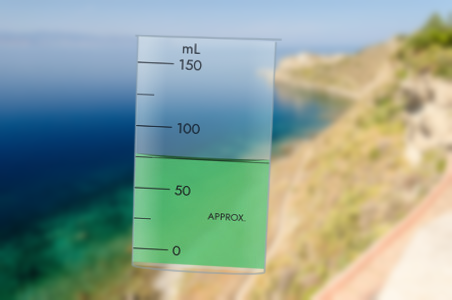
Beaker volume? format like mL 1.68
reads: mL 75
